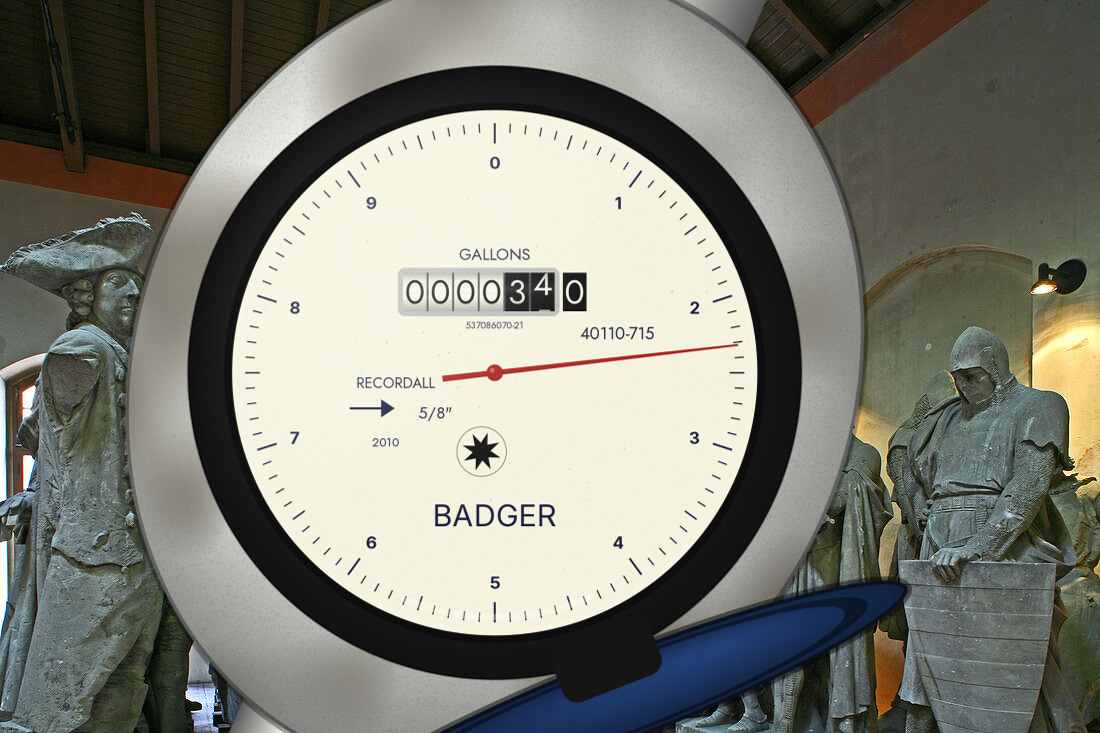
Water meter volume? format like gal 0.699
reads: gal 342.3
